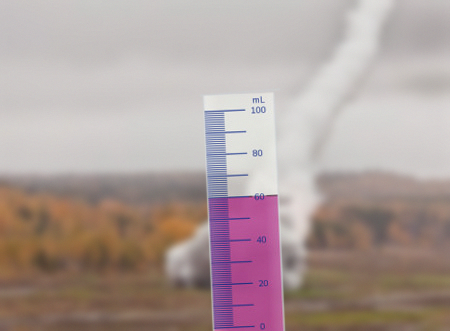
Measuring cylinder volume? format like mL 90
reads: mL 60
